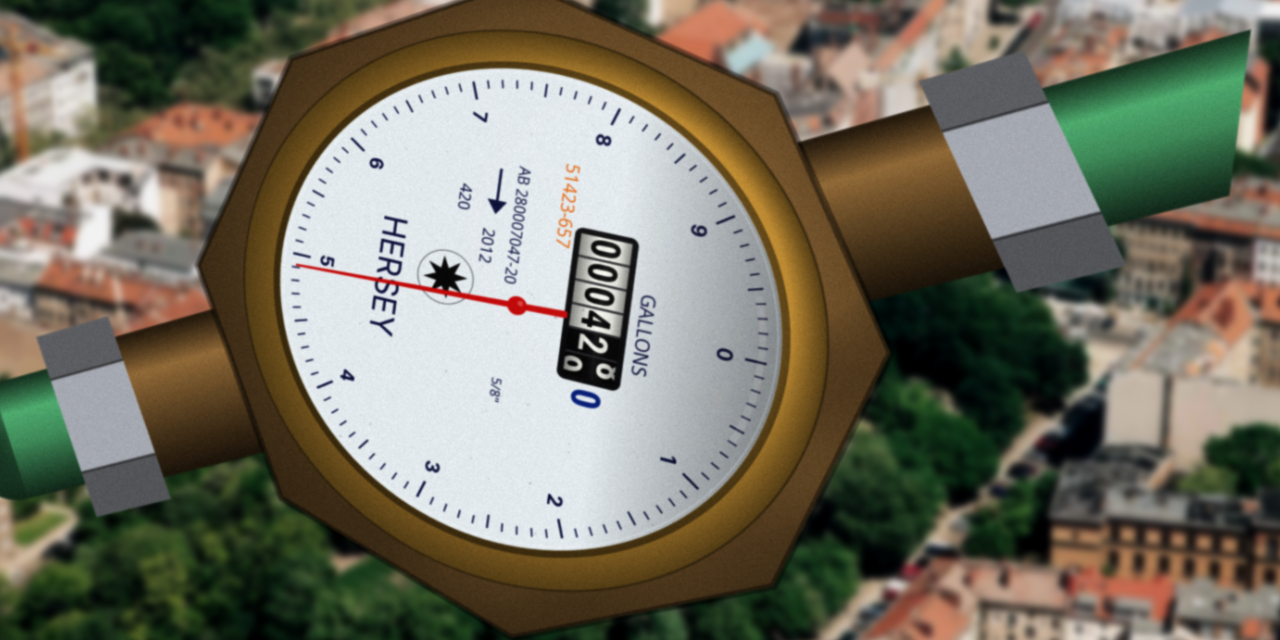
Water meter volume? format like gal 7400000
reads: gal 4284.9
